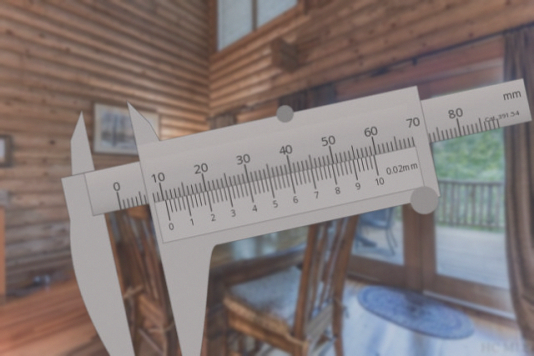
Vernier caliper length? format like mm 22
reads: mm 10.5
